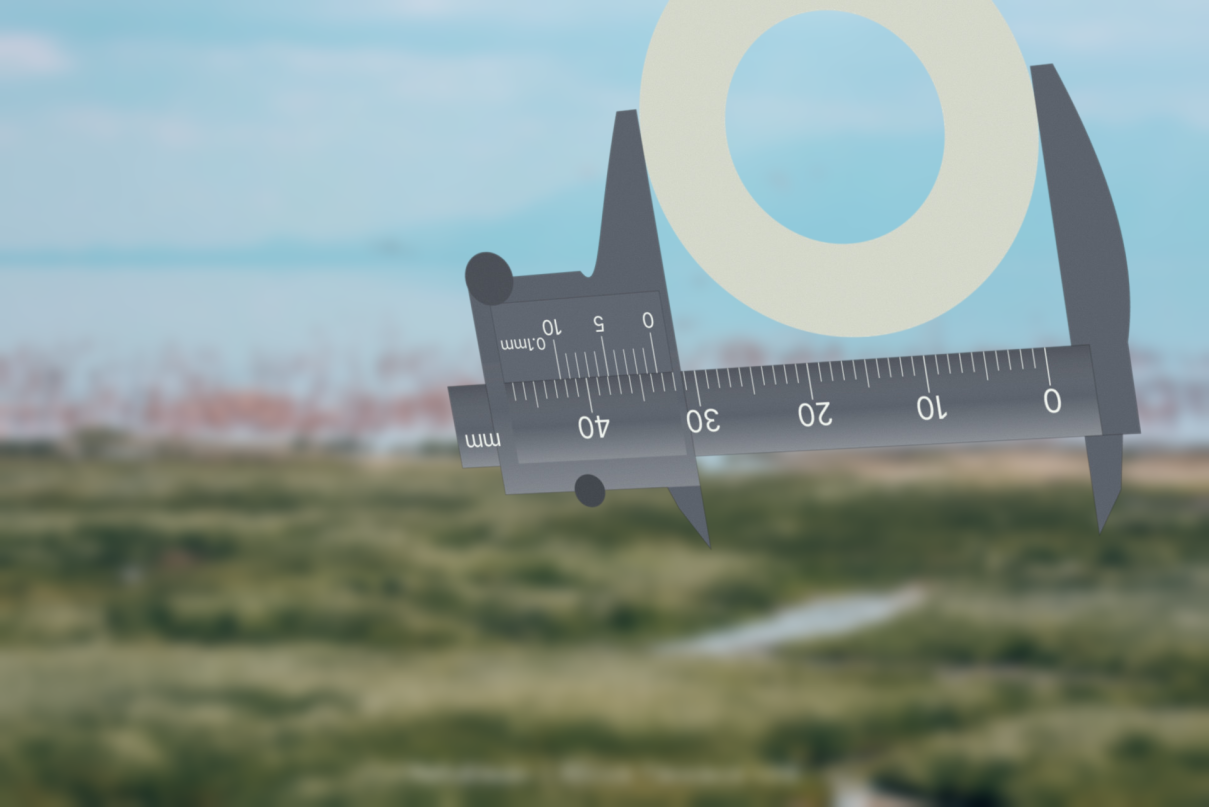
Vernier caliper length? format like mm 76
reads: mm 33.4
